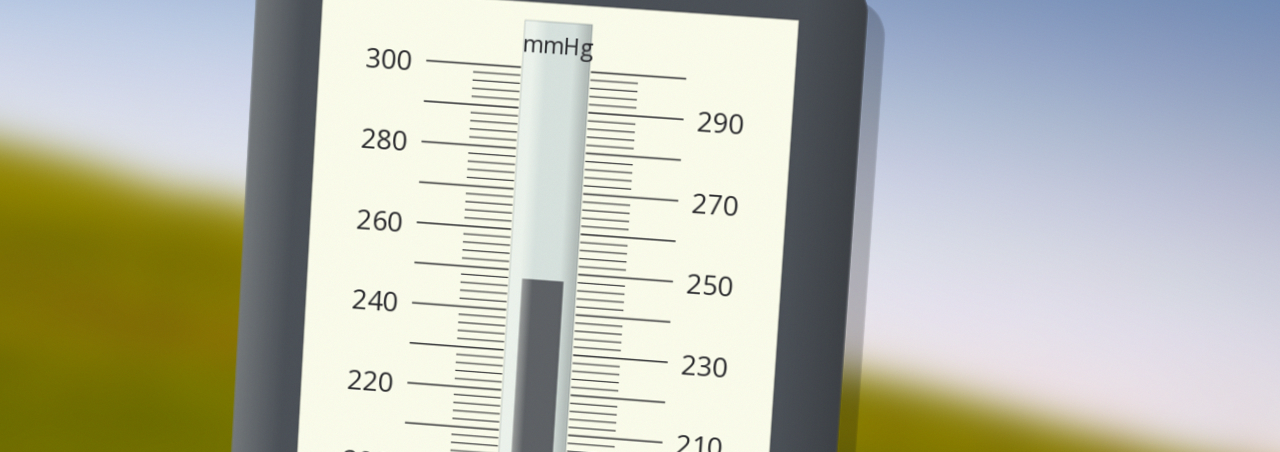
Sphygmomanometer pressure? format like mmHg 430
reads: mmHg 248
